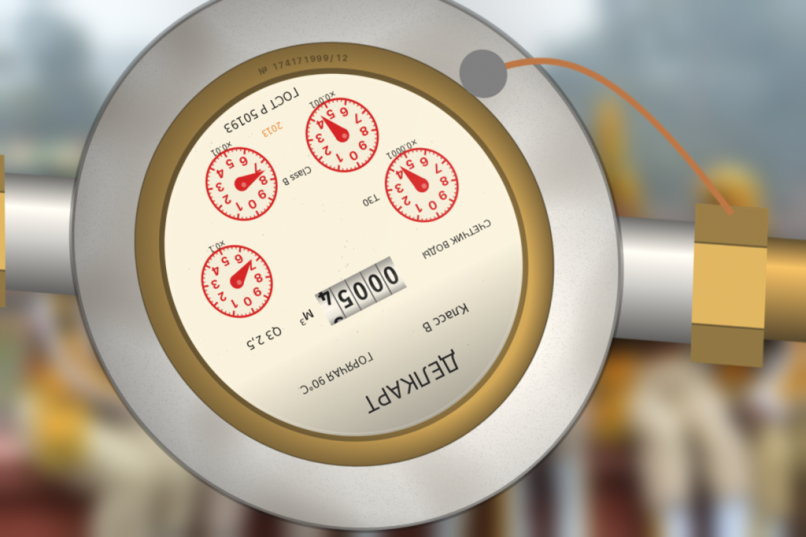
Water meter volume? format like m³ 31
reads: m³ 53.6744
